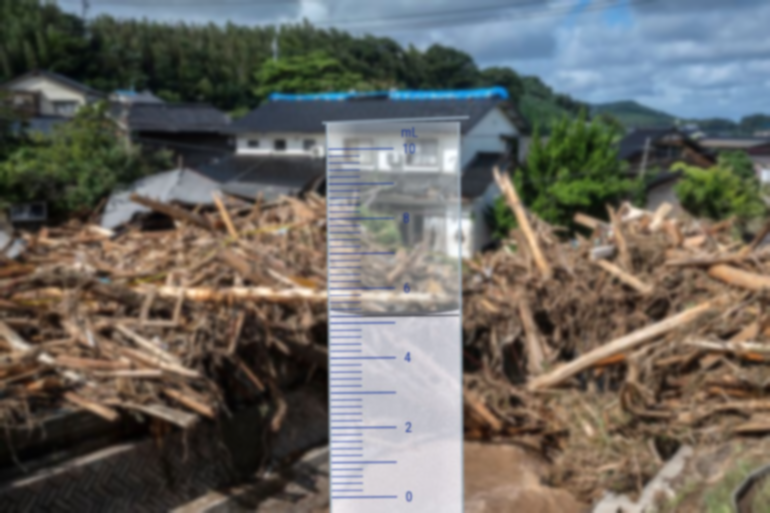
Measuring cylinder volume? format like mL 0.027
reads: mL 5.2
